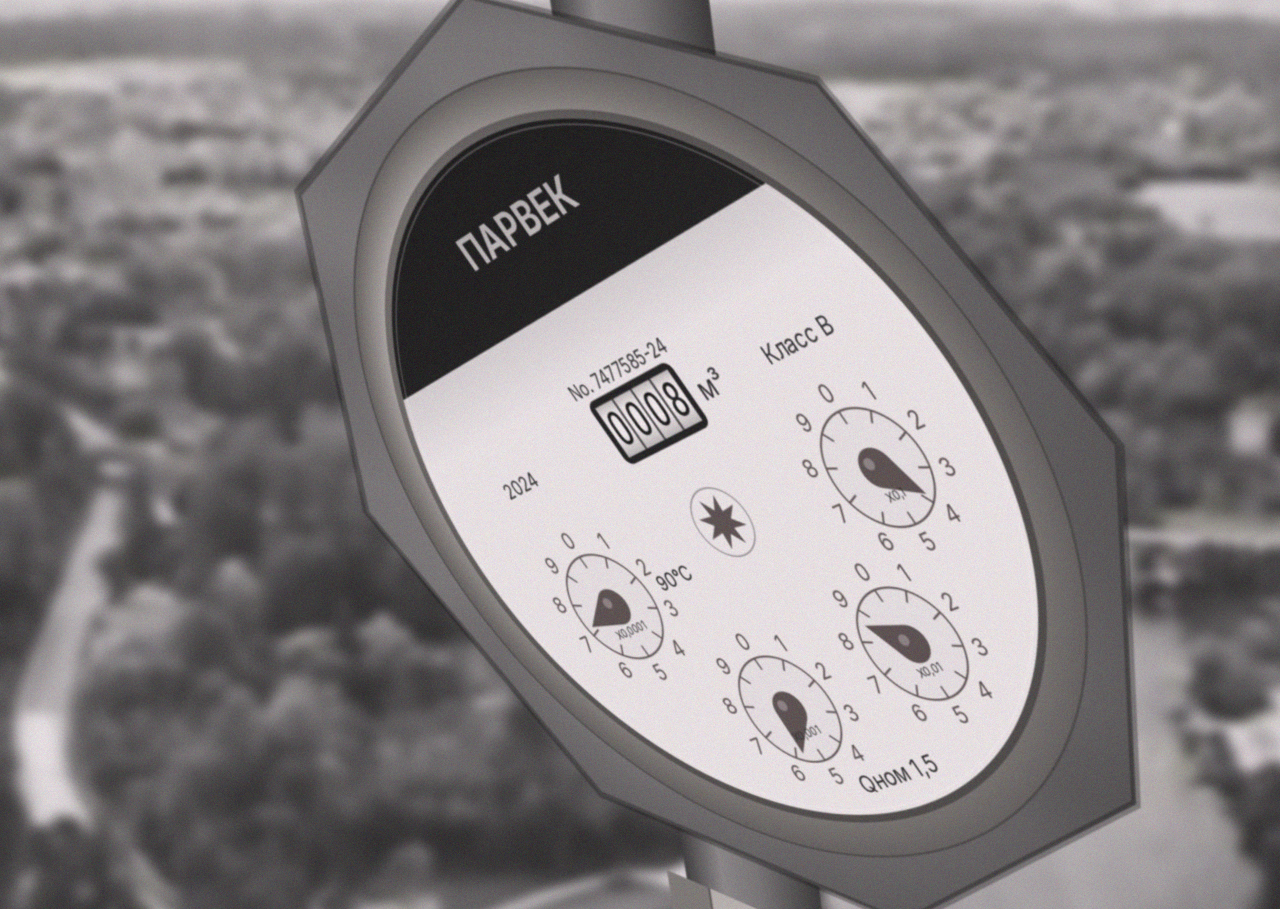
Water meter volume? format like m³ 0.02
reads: m³ 8.3857
